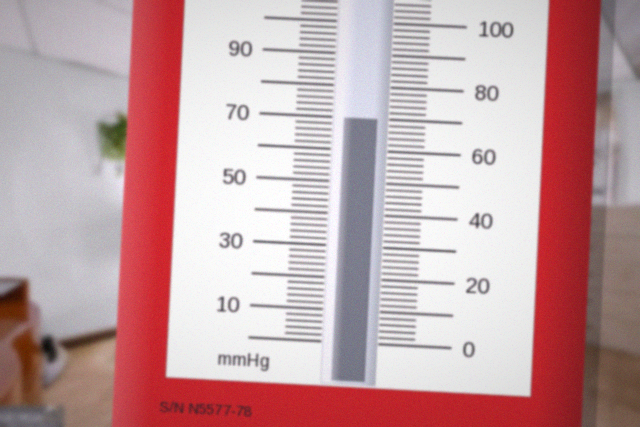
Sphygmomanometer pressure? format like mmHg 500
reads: mmHg 70
